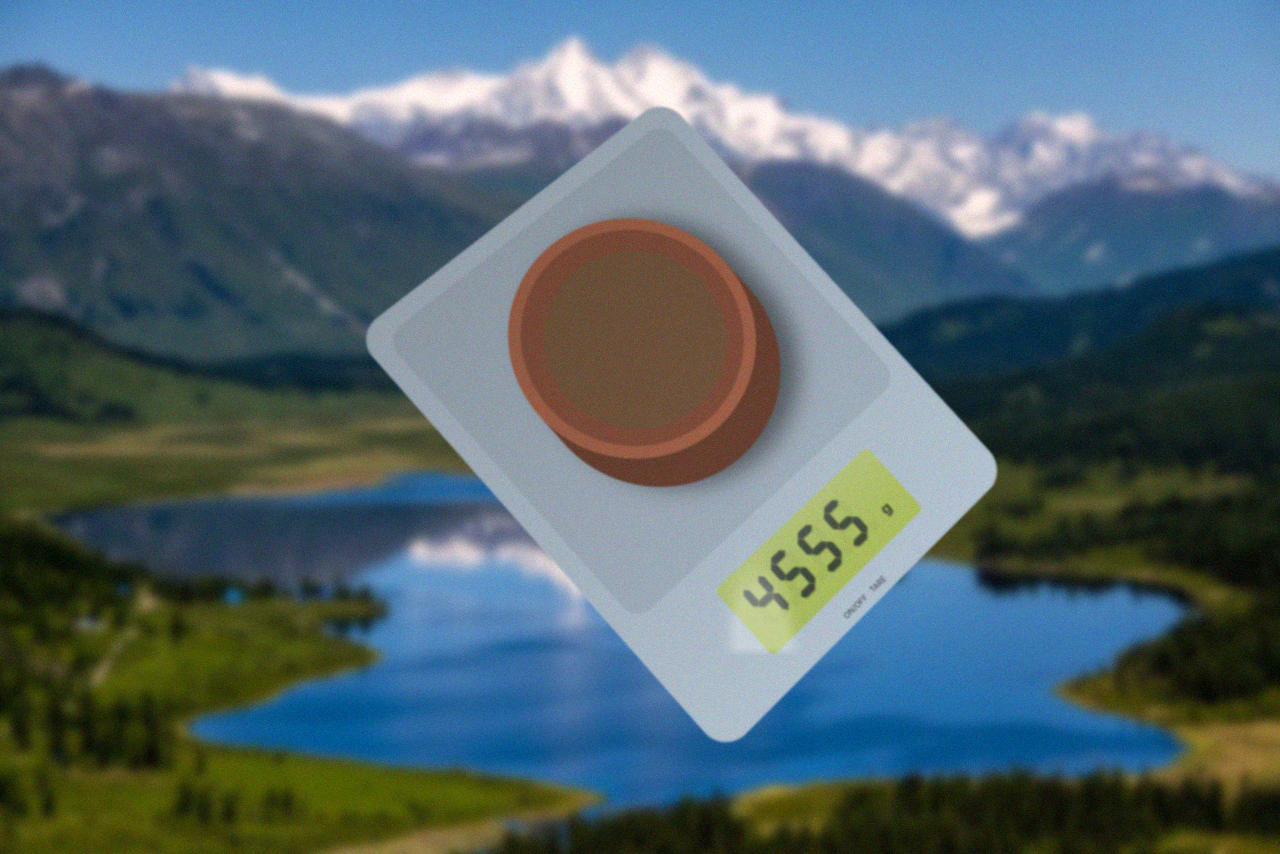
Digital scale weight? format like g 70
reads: g 4555
